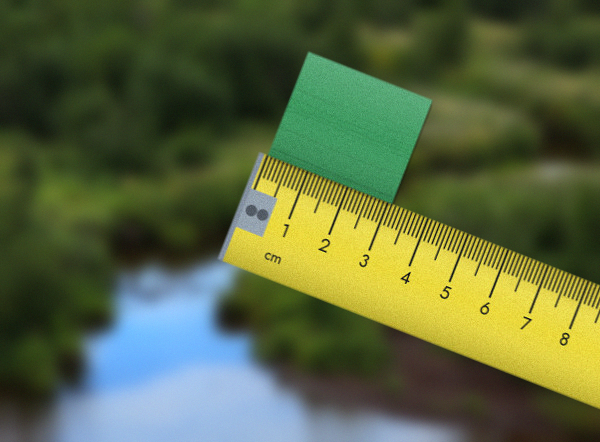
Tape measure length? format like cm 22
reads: cm 3.1
